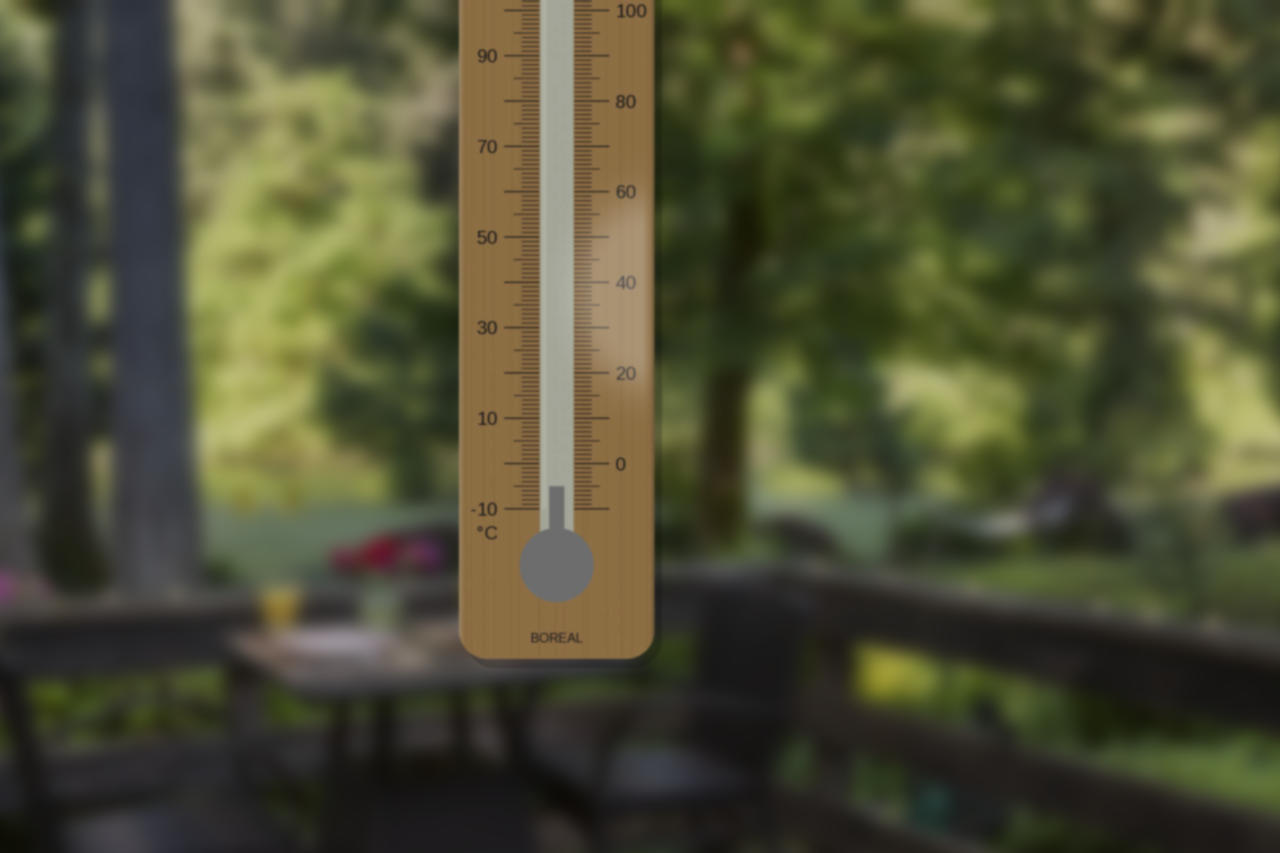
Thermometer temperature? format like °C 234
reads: °C -5
